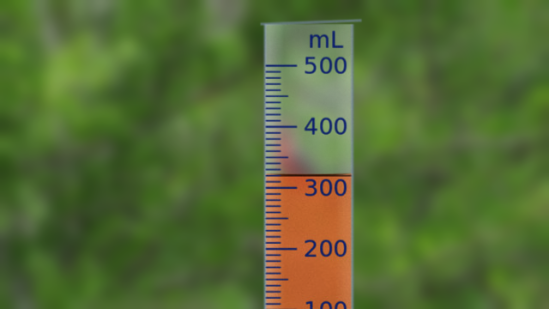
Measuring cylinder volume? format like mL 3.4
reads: mL 320
